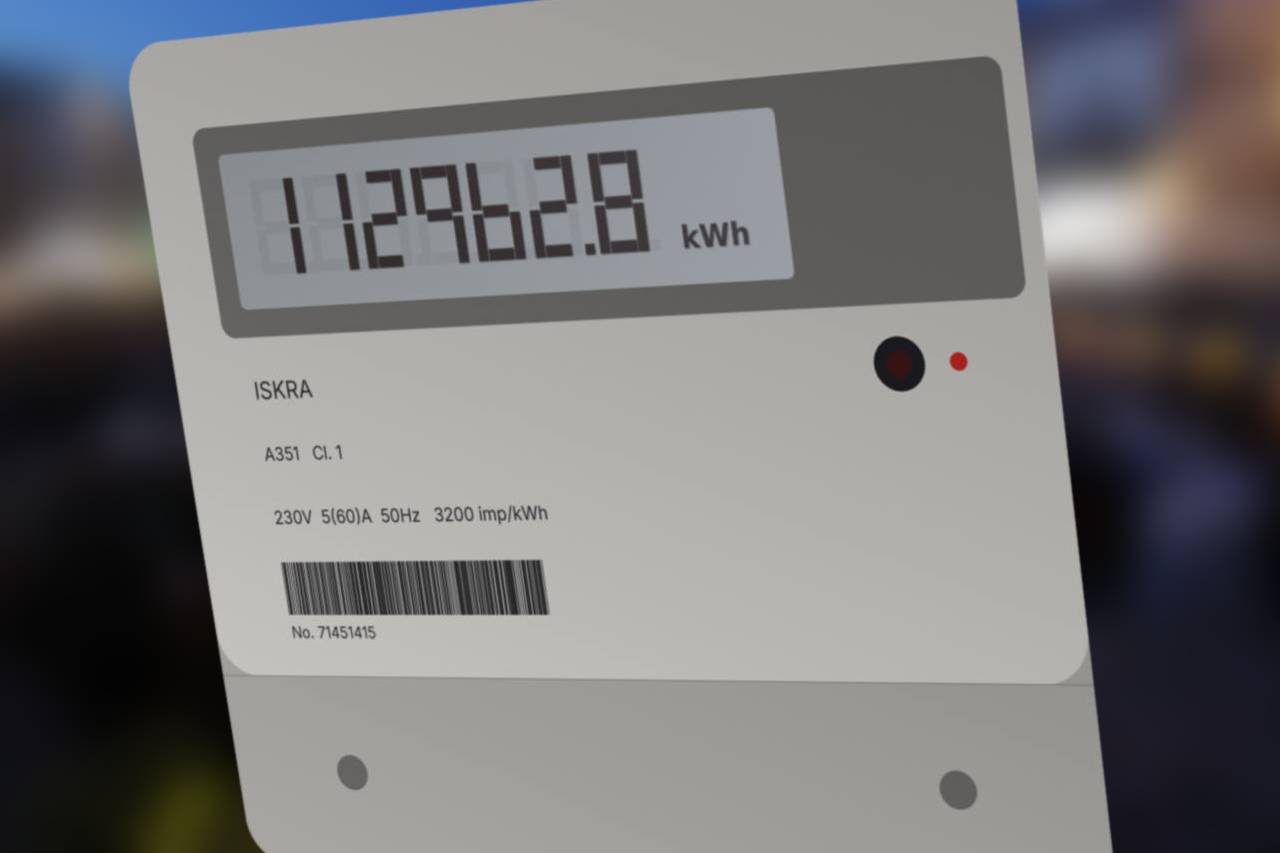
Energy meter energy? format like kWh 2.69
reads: kWh 112962.8
